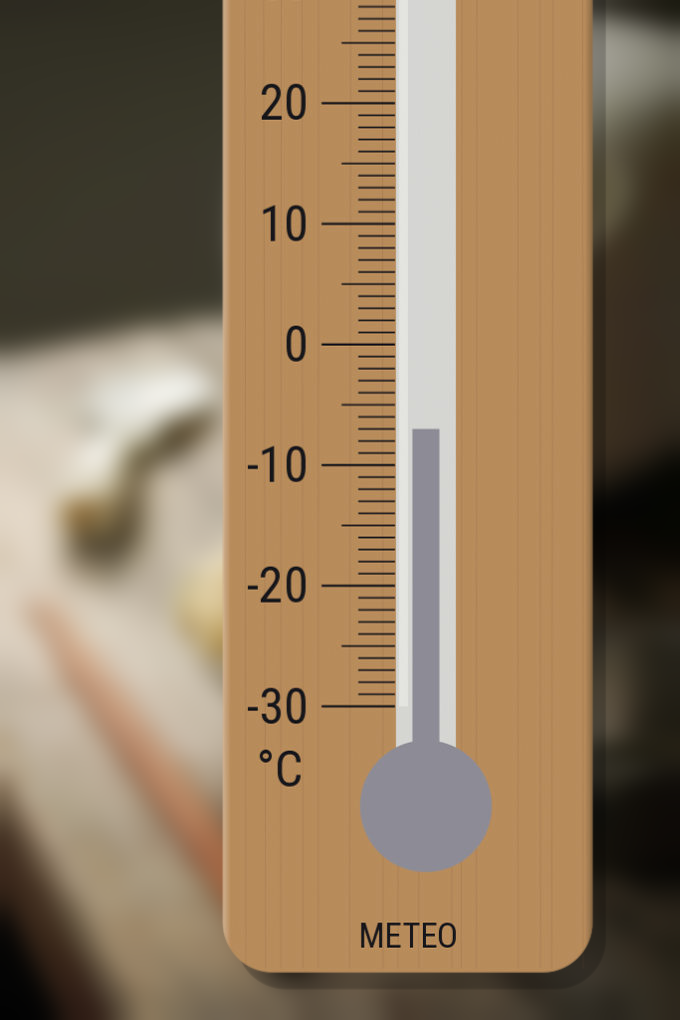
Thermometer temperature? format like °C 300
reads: °C -7
